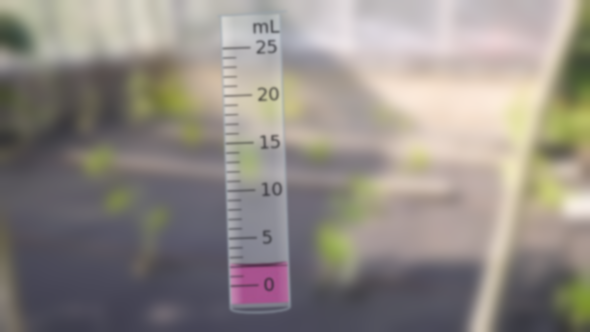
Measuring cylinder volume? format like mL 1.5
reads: mL 2
